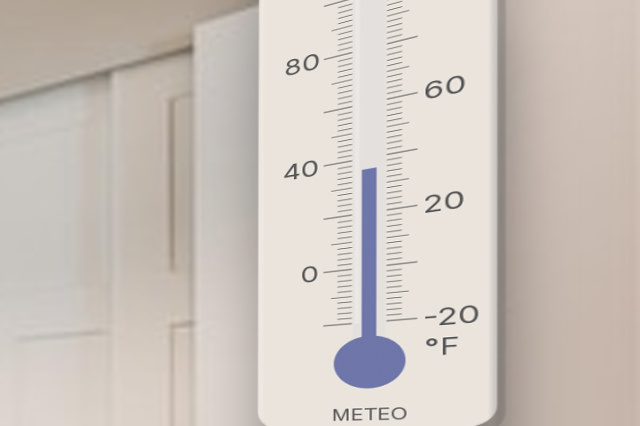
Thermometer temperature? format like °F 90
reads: °F 36
